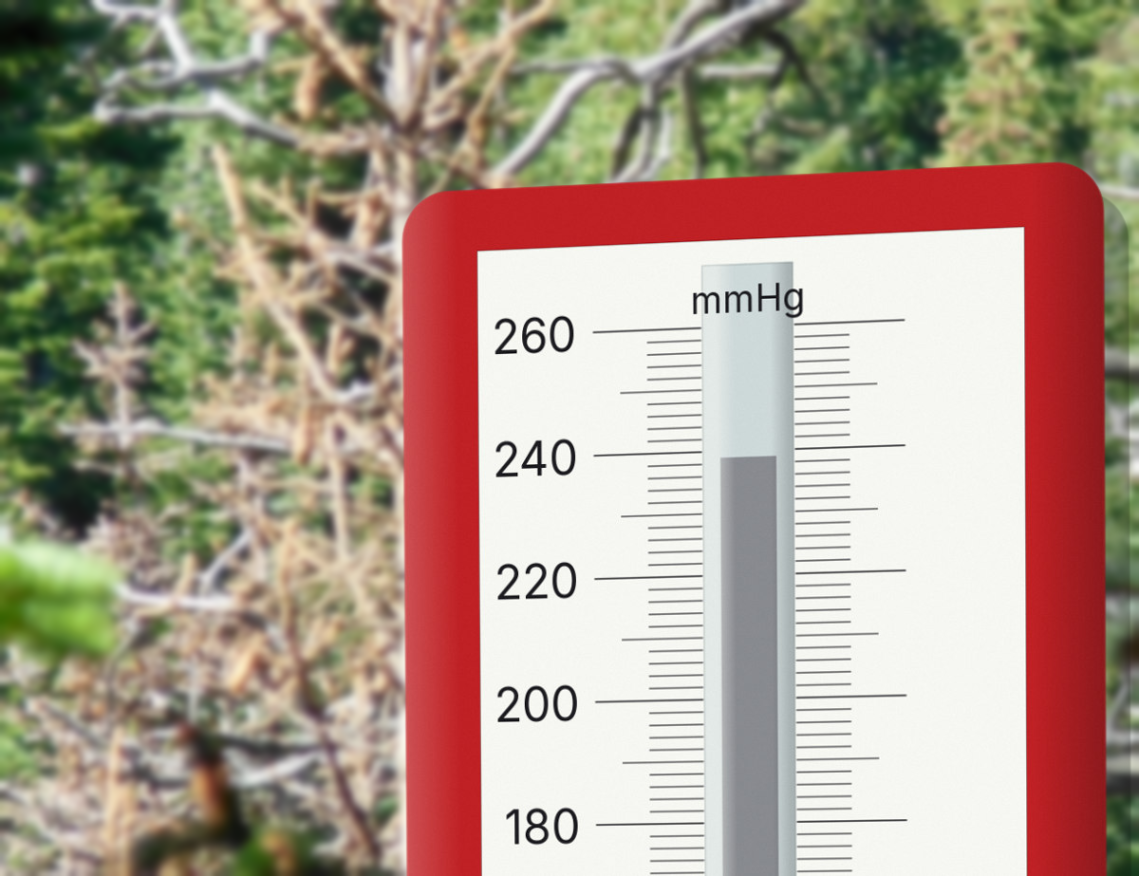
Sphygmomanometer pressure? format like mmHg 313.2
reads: mmHg 239
